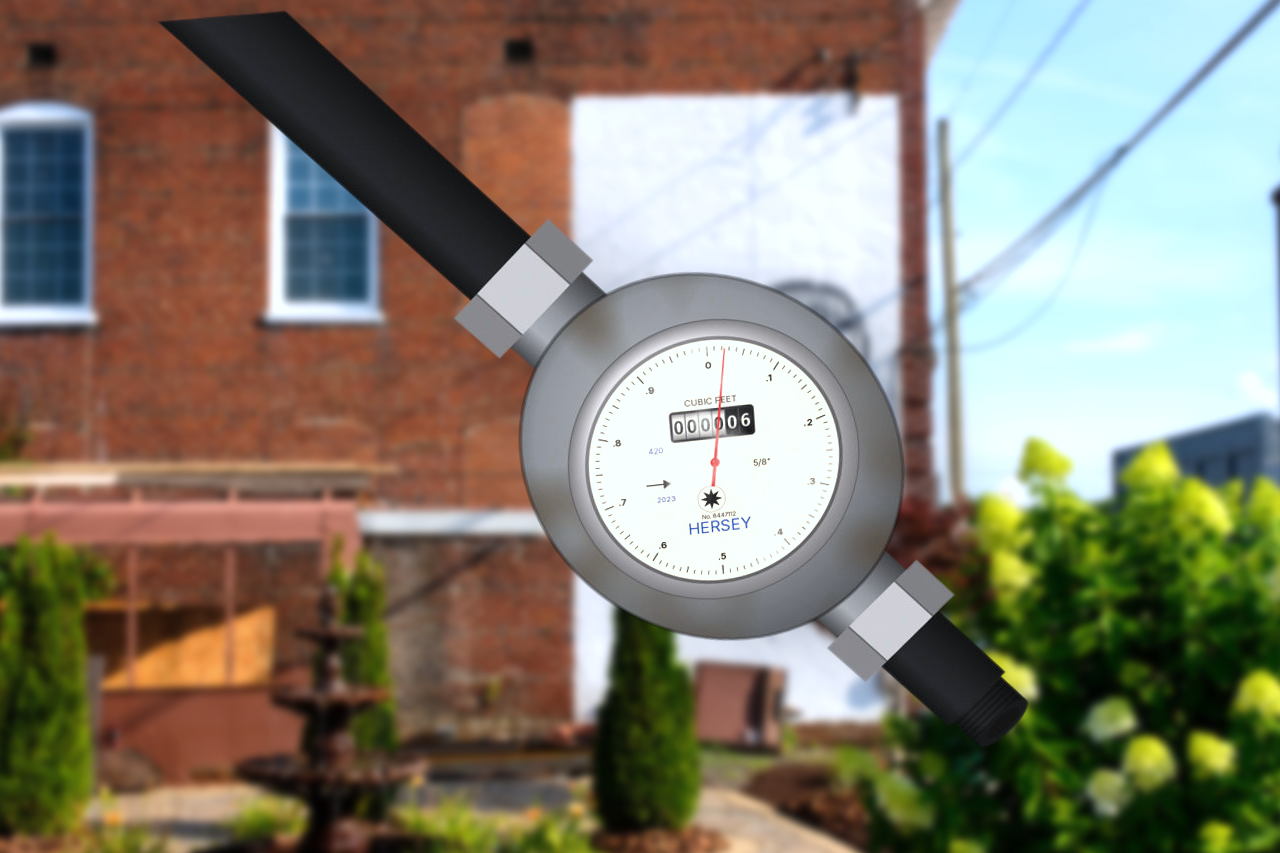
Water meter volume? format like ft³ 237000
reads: ft³ 6.02
